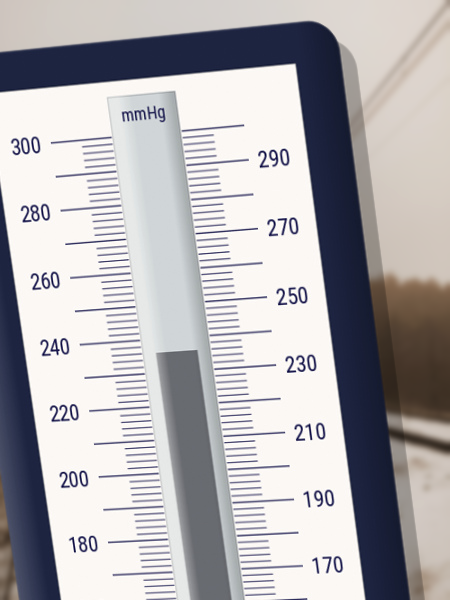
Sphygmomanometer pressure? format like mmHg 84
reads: mmHg 236
